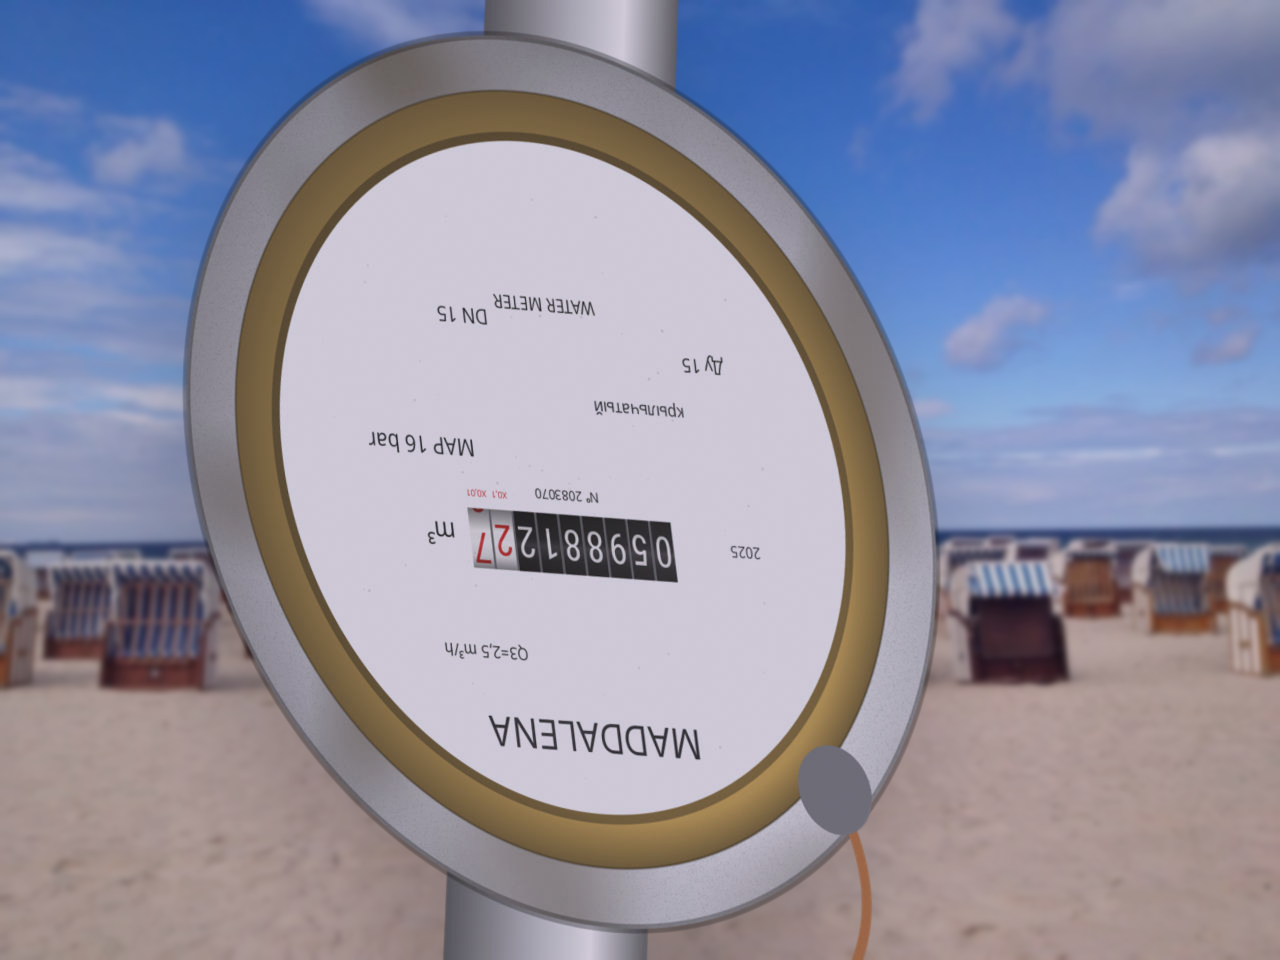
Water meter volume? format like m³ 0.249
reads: m³ 598812.27
